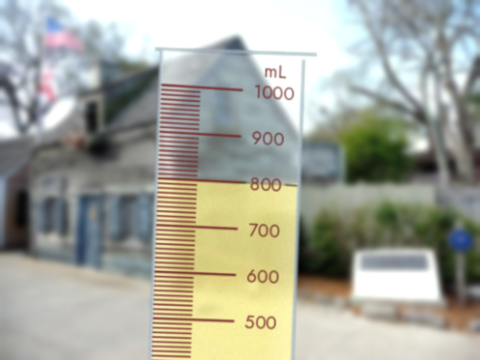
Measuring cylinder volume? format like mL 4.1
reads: mL 800
